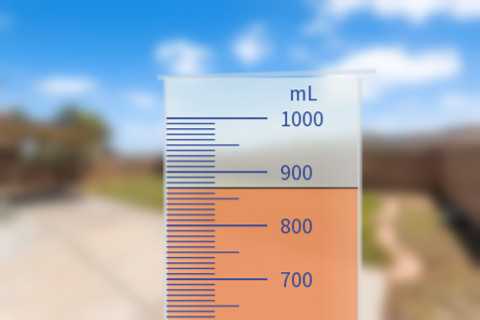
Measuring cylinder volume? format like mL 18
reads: mL 870
